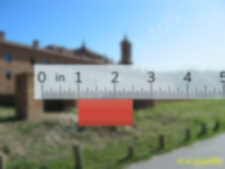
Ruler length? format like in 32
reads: in 1.5
